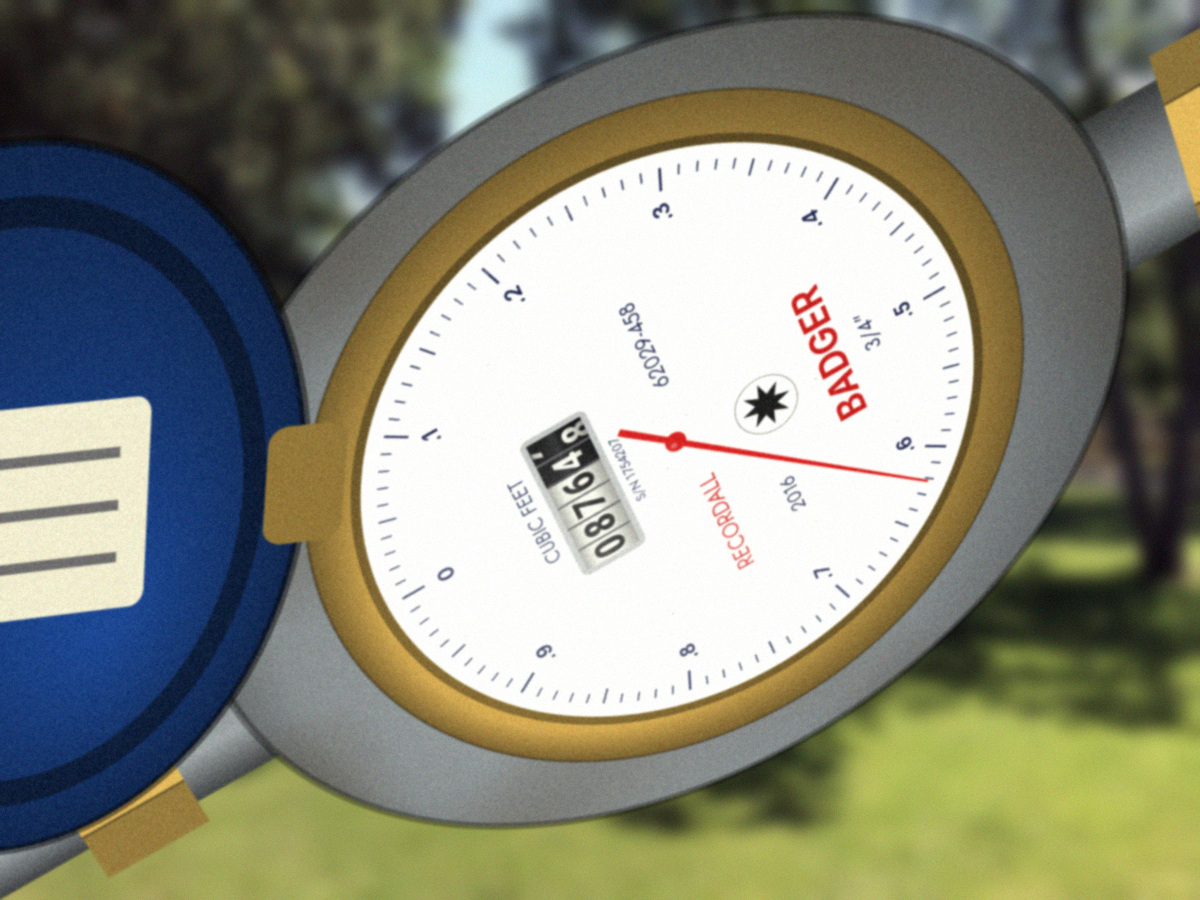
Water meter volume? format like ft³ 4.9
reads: ft³ 87647.62
